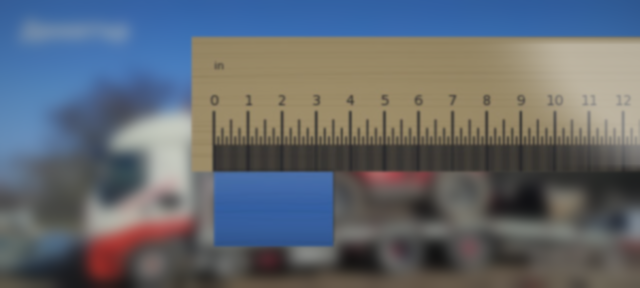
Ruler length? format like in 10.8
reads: in 3.5
